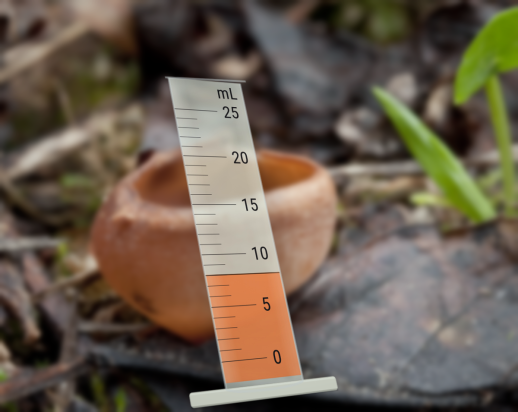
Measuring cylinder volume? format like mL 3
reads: mL 8
